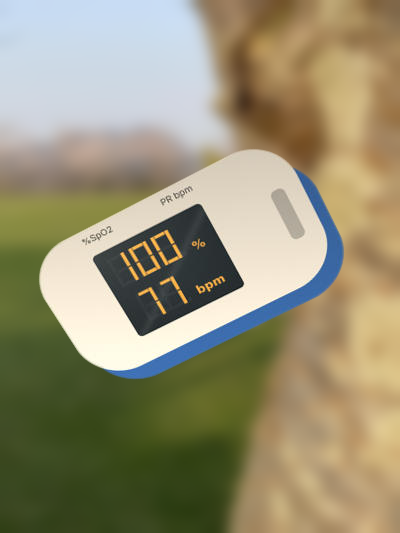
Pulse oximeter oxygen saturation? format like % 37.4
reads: % 100
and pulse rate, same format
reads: bpm 77
